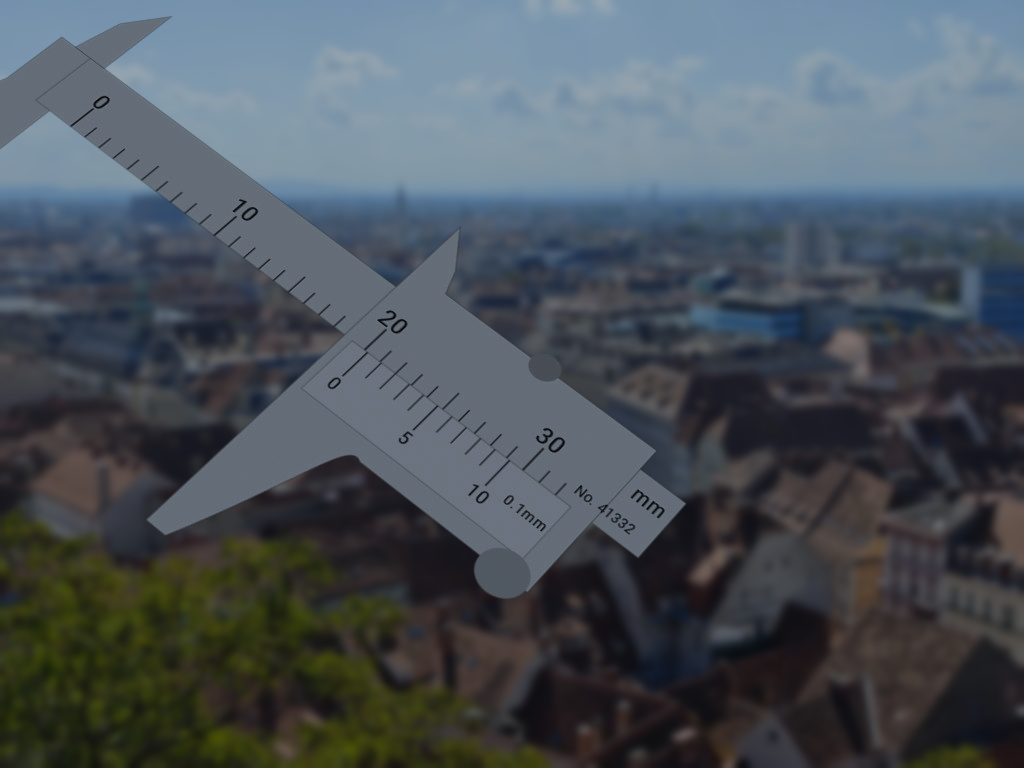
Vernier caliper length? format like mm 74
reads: mm 20.2
